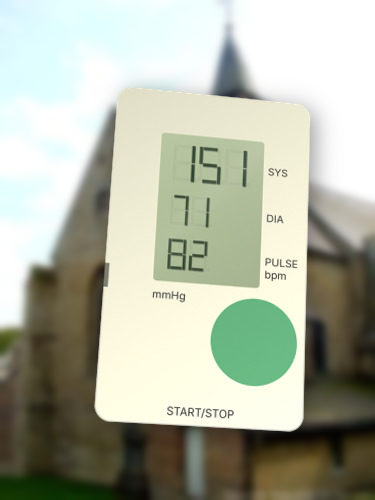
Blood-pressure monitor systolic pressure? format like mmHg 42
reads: mmHg 151
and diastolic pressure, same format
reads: mmHg 71
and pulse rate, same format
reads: bpm 82
